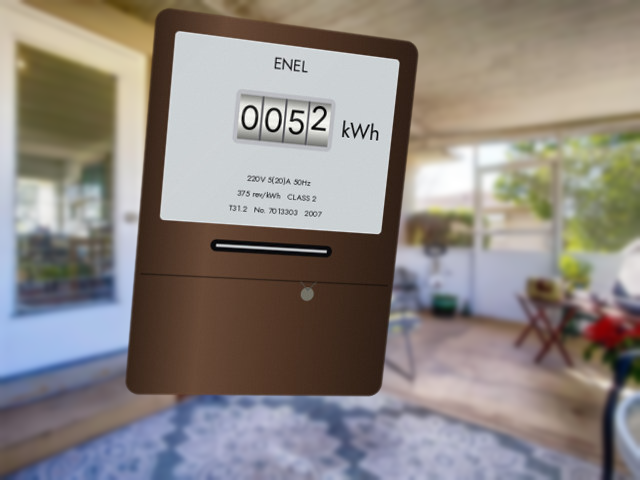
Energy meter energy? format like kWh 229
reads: kWh 52
